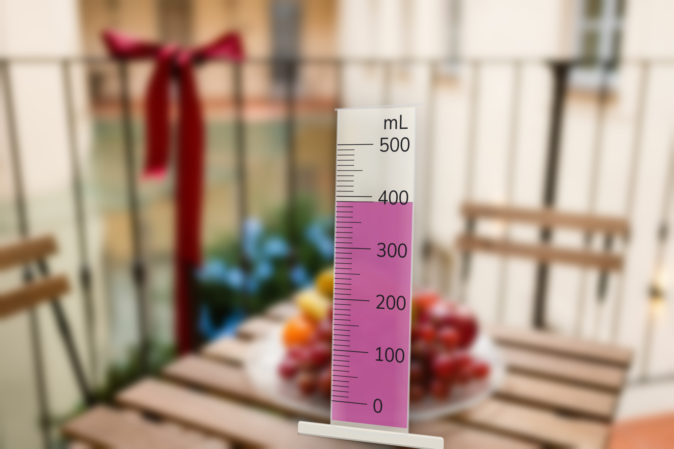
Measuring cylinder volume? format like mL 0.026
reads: mL 390
